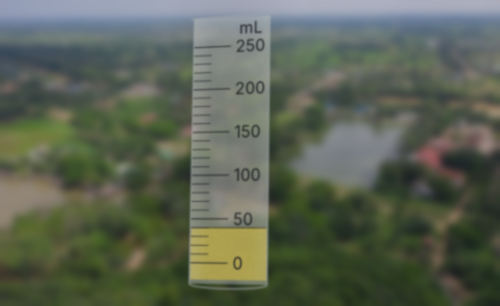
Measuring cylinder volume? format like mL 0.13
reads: mL 40
